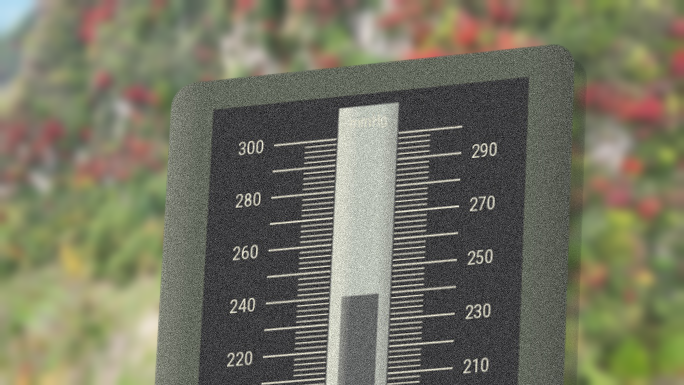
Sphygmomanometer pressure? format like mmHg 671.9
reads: mmHg 240
